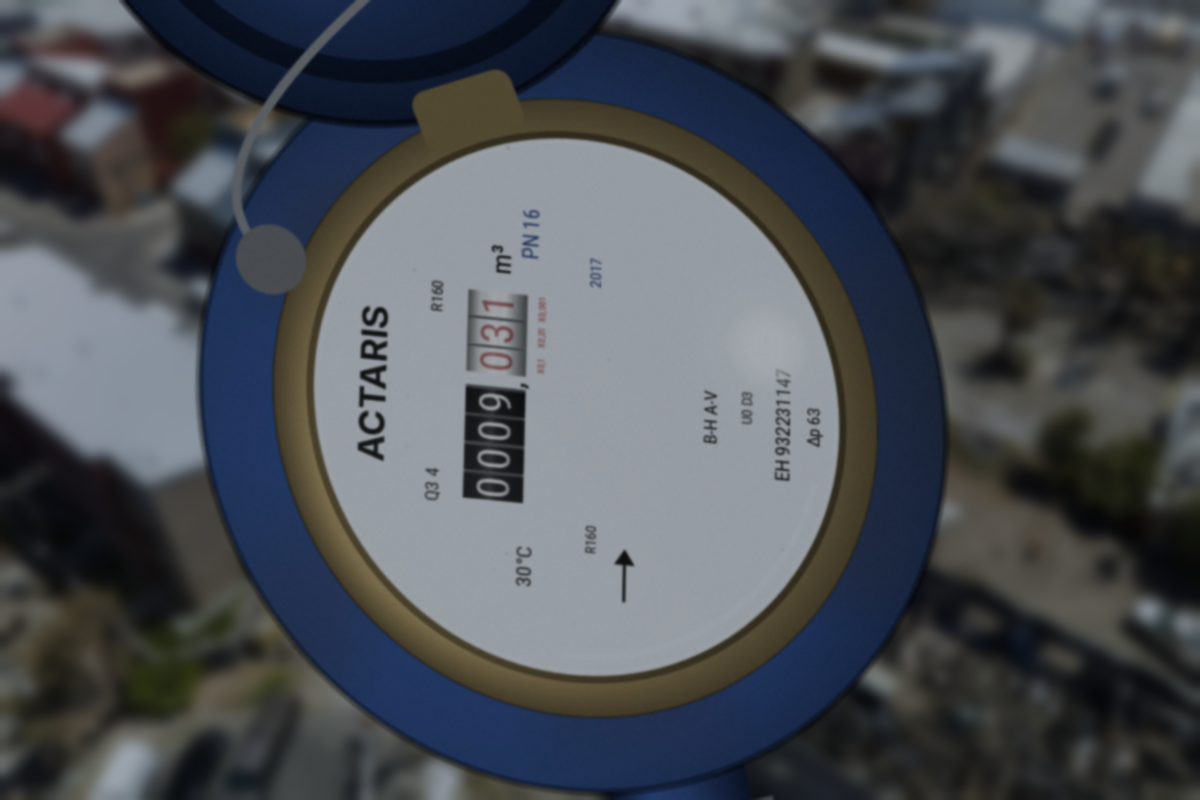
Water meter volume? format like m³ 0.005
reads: m³ 9.031
